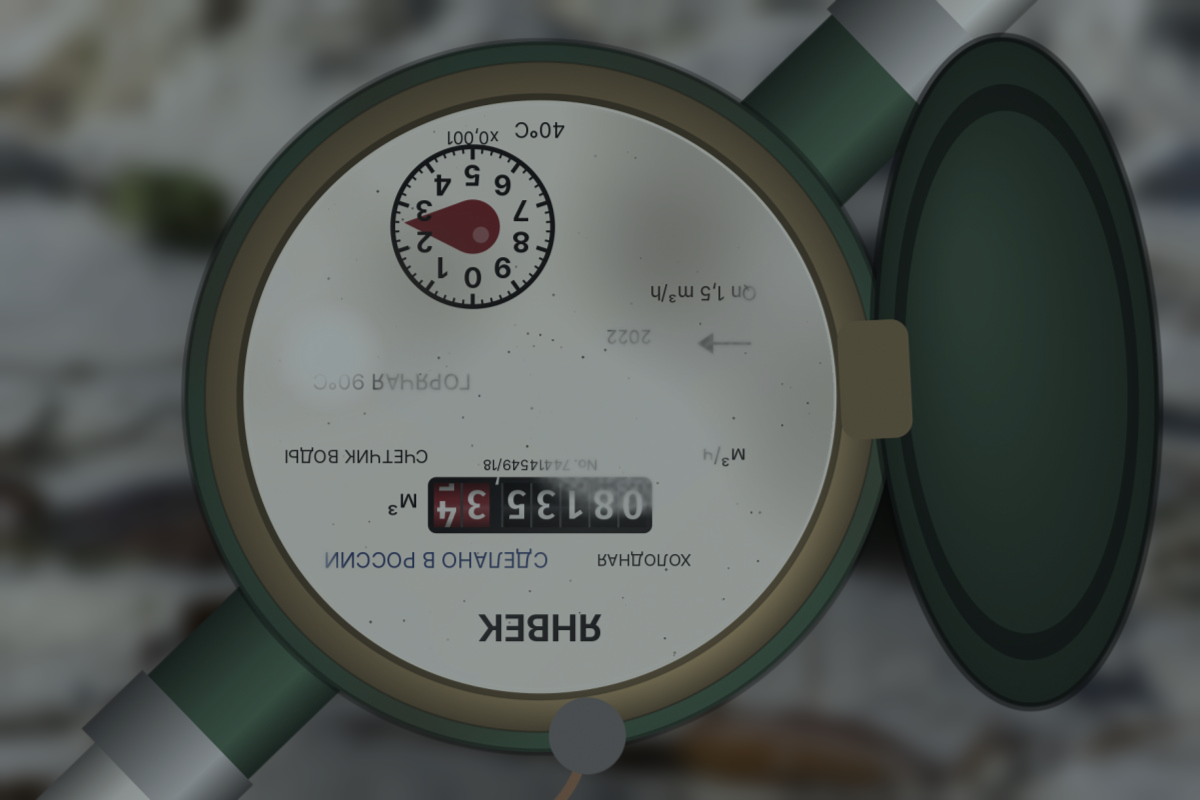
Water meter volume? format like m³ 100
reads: m³ 8135.342
